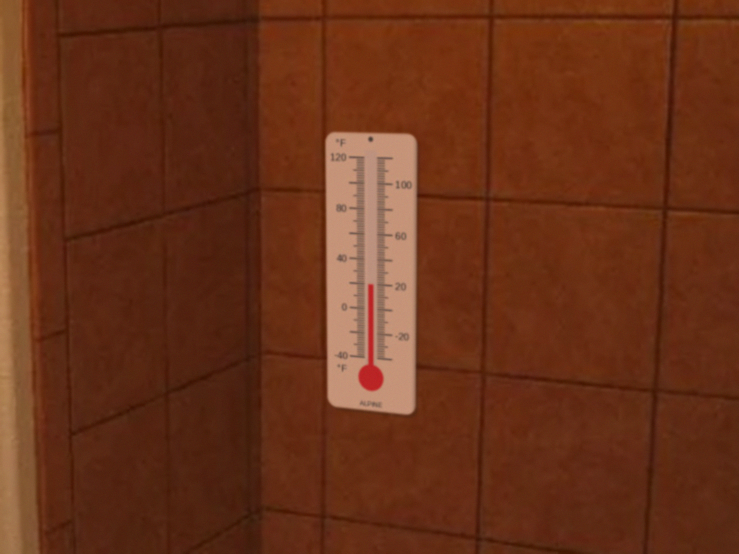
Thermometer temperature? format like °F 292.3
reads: °F 20
